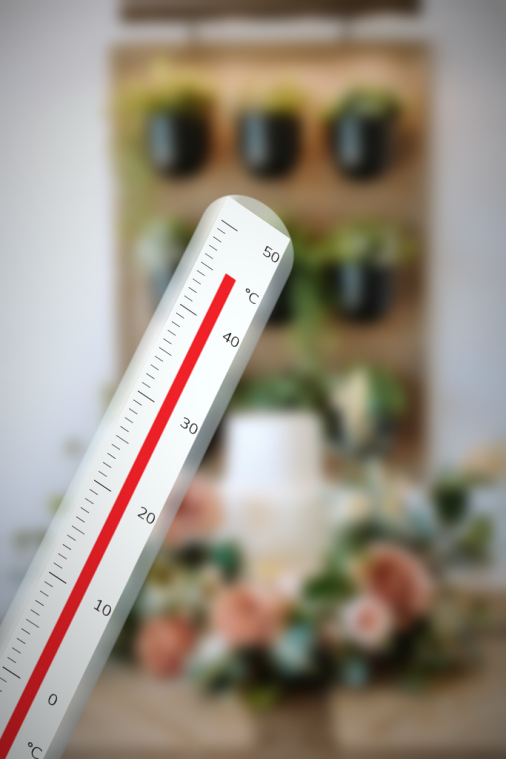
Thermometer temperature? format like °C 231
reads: °C 45.5
